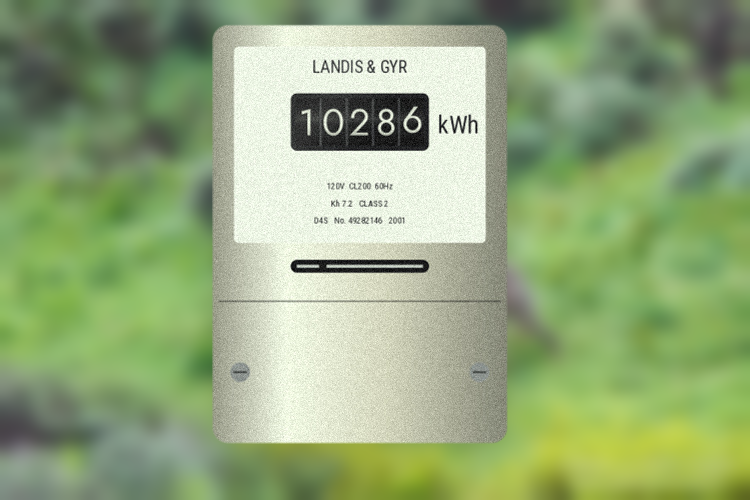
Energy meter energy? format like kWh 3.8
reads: kWh 10286
